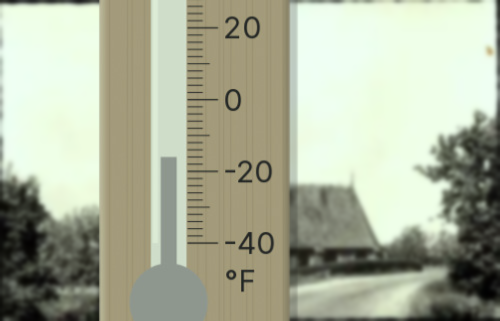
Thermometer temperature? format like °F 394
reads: °F -16
